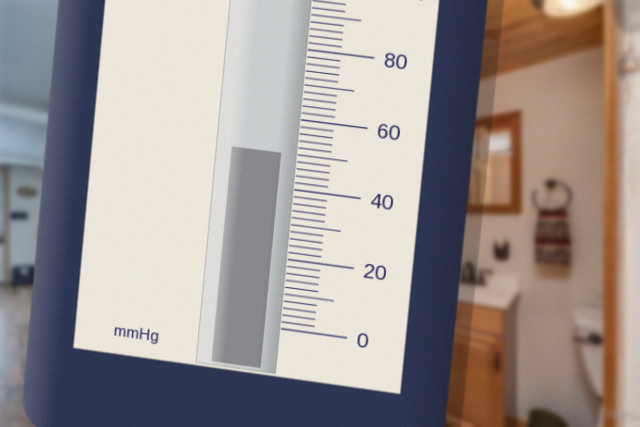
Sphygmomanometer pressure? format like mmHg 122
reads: mmHg 50
